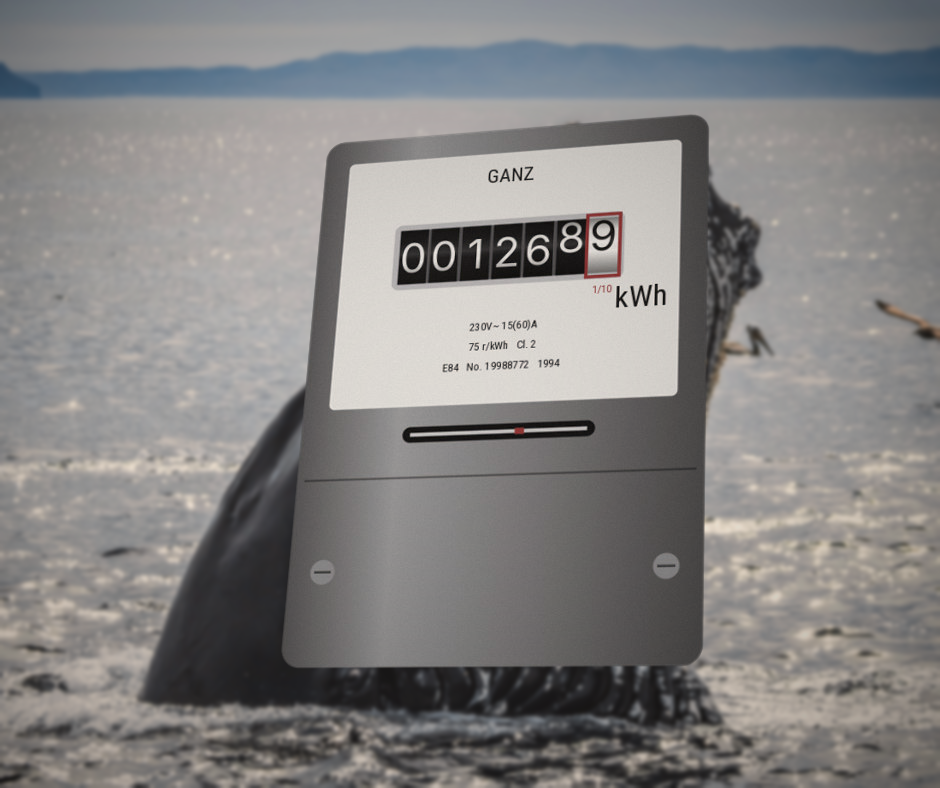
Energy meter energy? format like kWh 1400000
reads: kWh 1268.9
